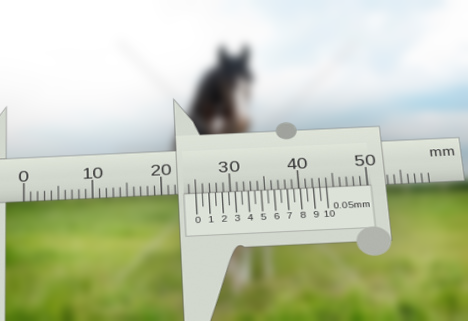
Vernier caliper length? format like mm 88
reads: mm 25.0
